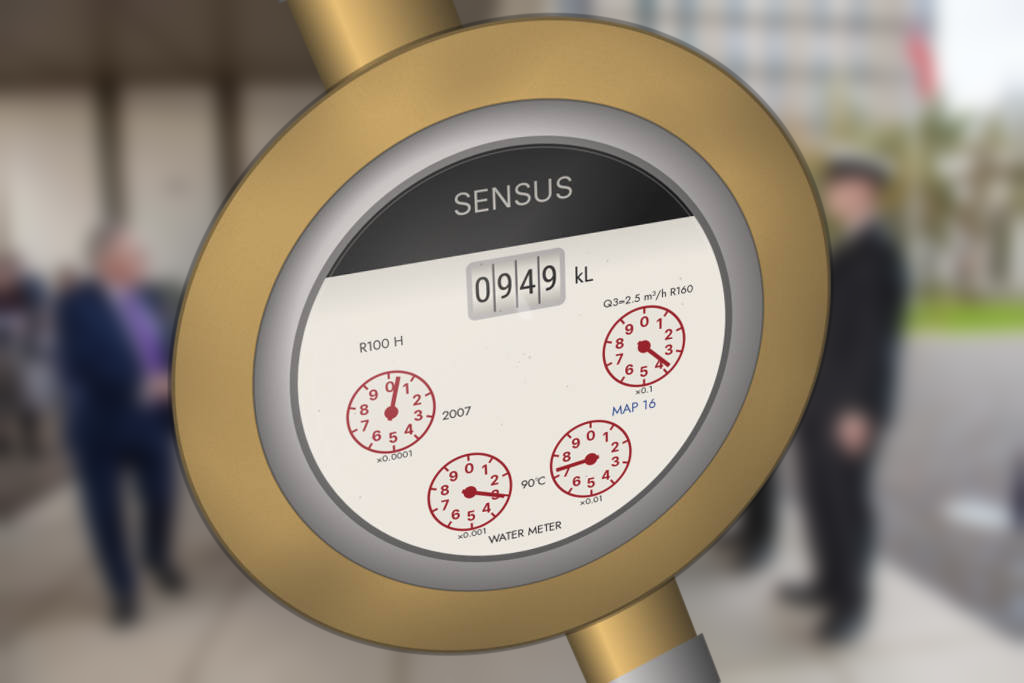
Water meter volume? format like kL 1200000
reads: kL 949.3730
